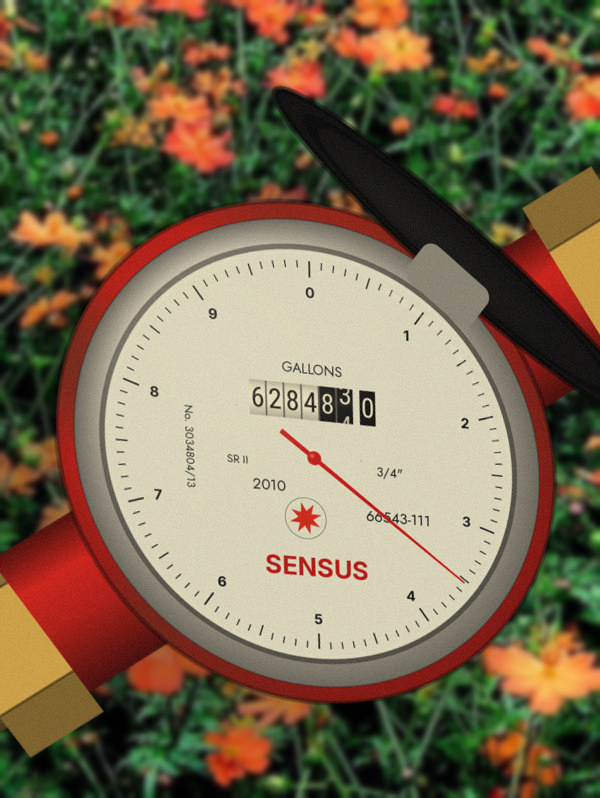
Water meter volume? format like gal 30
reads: gal 6284833.5
